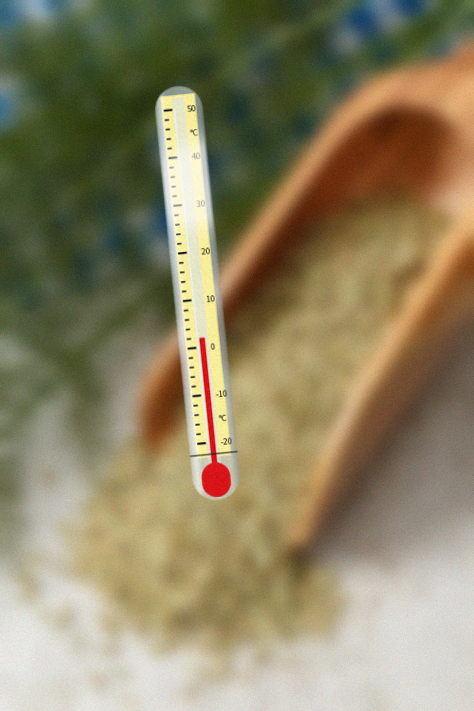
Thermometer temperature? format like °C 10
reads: °C 2
